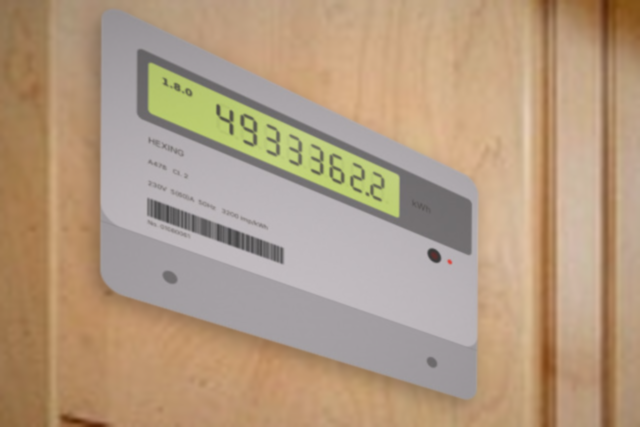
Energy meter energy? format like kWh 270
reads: kWh 4933362.2
